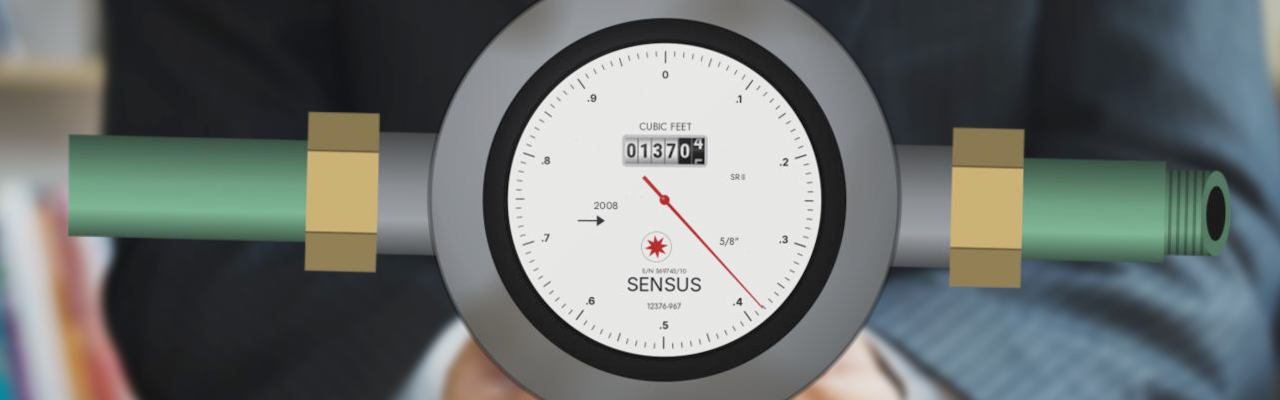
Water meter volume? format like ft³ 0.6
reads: ft³ 13704.38
